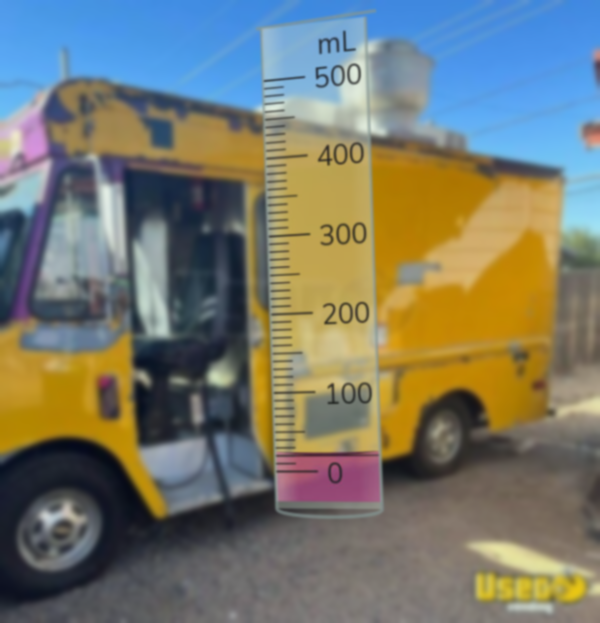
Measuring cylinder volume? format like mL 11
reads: mL 20
